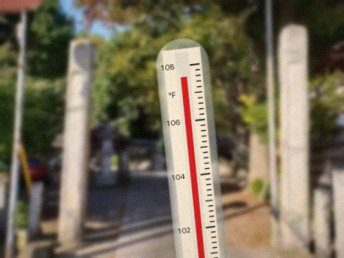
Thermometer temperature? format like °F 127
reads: °F 107.6
